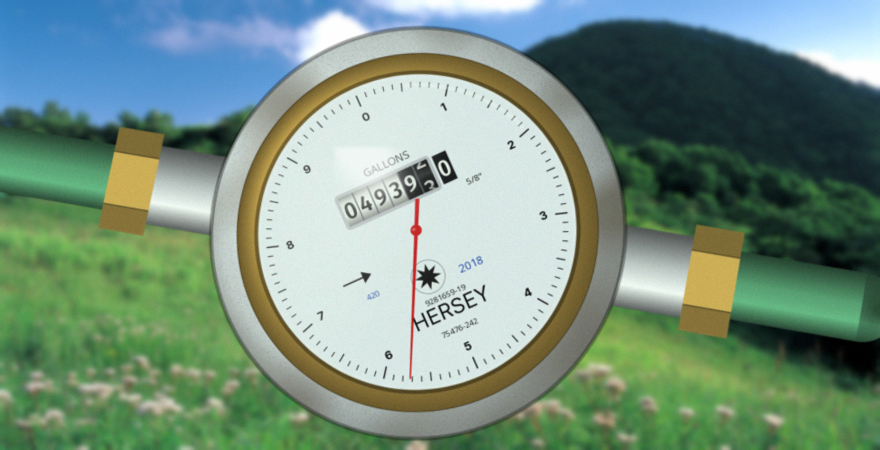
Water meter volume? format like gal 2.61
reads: gal 493925.7
